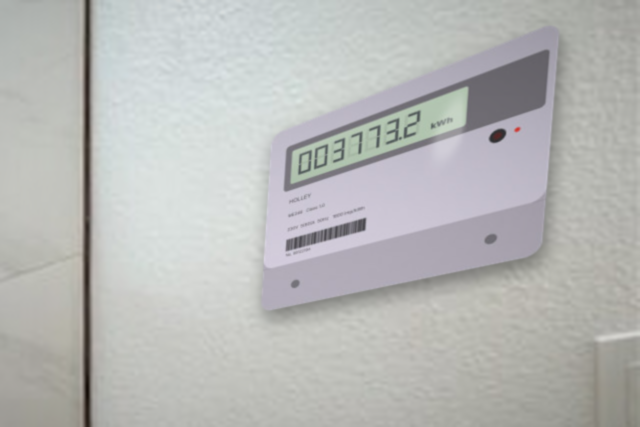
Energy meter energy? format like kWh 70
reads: kWh 3773.2
